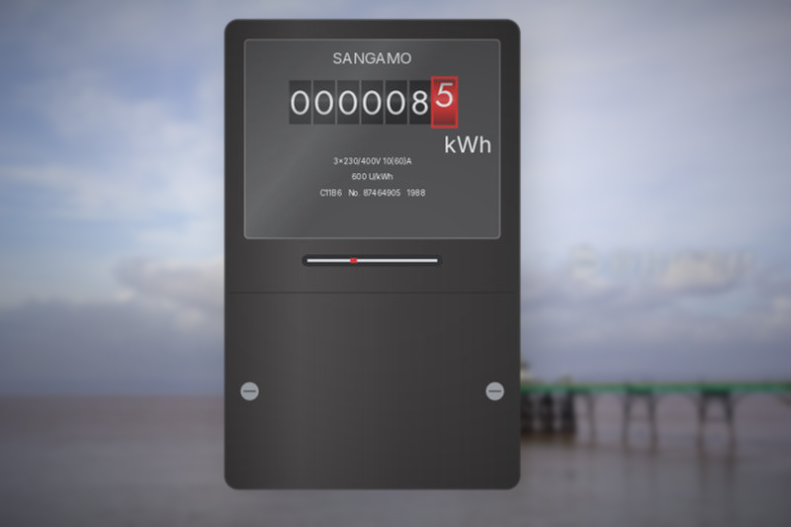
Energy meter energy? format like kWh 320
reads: kWh 8.5
